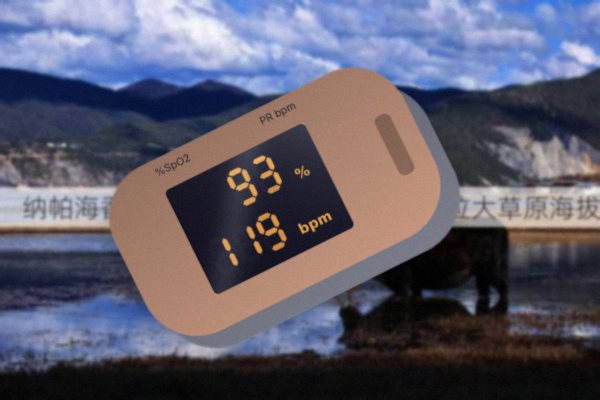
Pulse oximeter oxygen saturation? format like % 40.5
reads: % 93
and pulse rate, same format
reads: bpm 119
